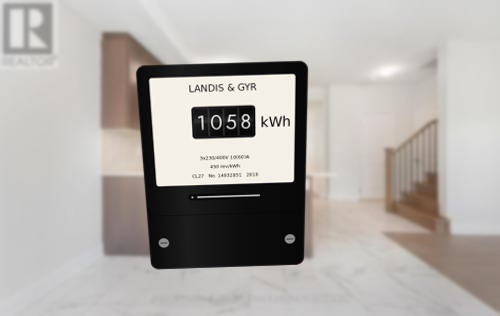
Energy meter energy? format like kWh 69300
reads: kWh 1058
